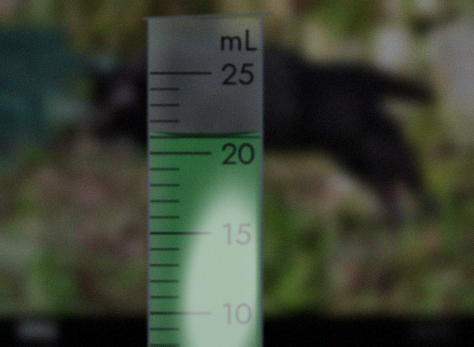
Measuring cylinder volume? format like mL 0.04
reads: mL 21
